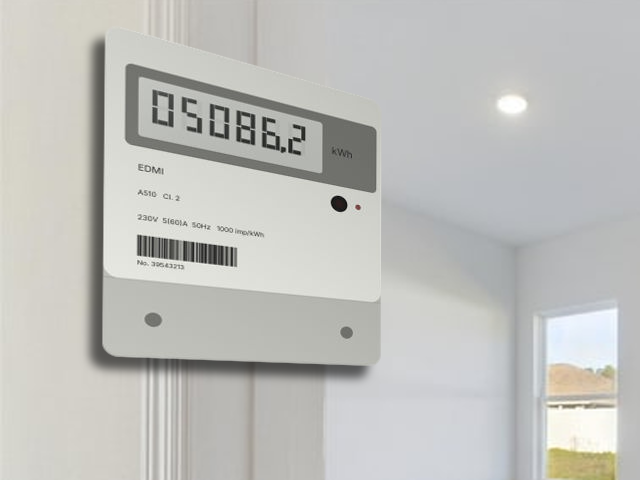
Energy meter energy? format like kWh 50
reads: kWh 5086.2
